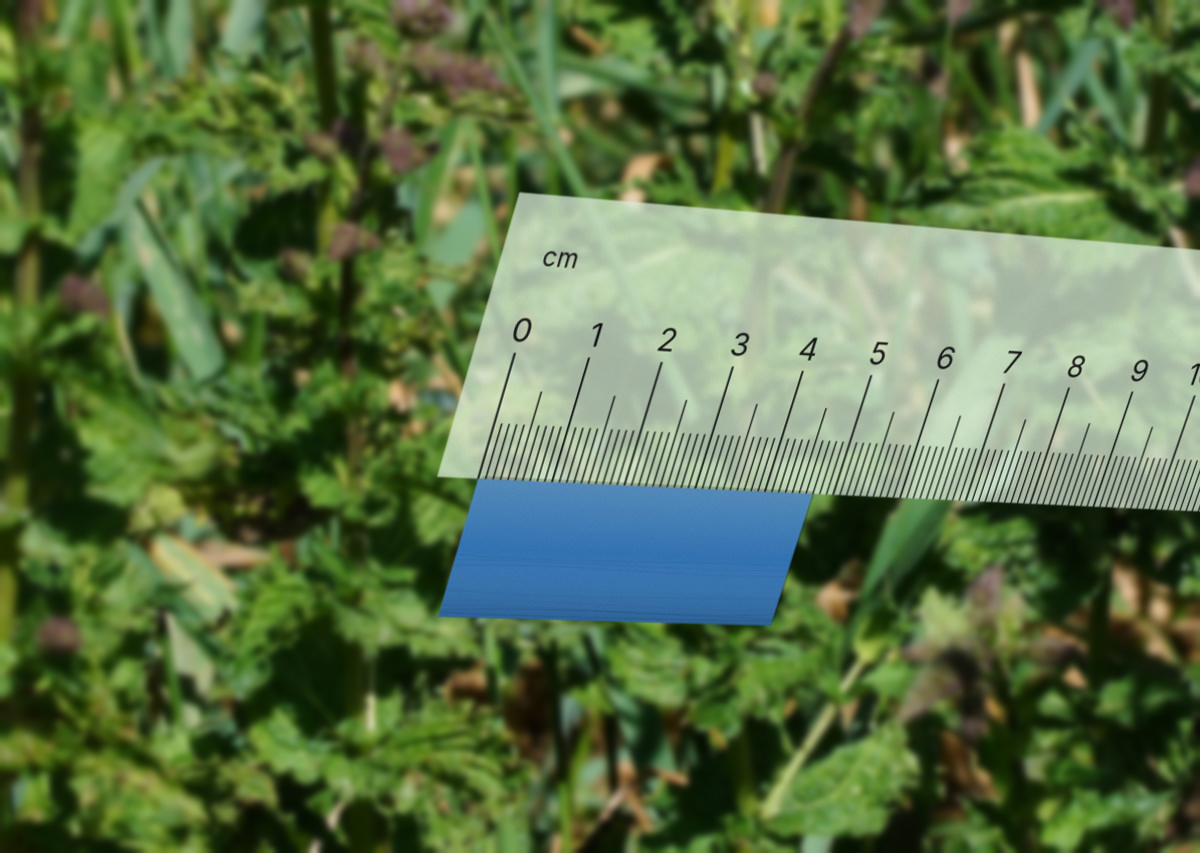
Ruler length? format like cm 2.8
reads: cm 4.7
